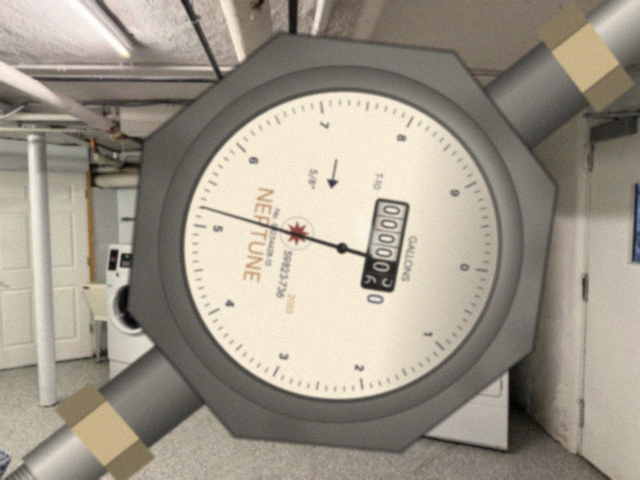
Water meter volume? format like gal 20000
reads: gal 55.2
